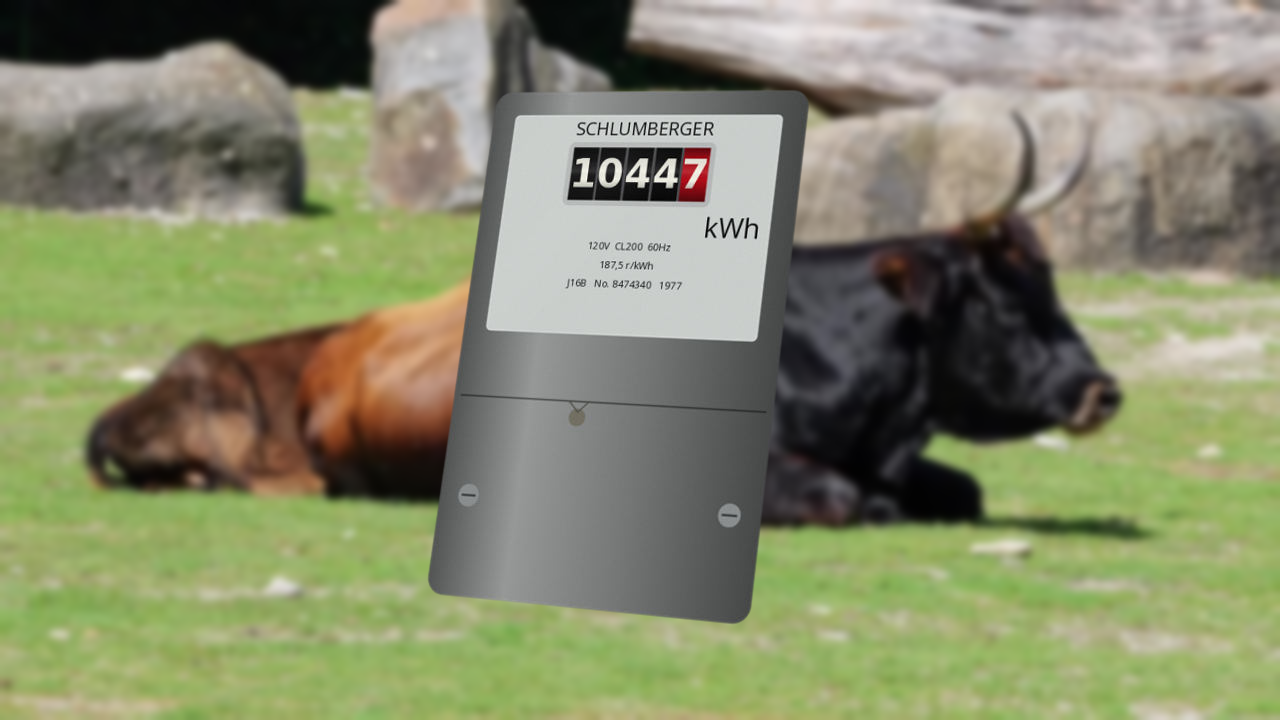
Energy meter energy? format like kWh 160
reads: kWh 1044.7
